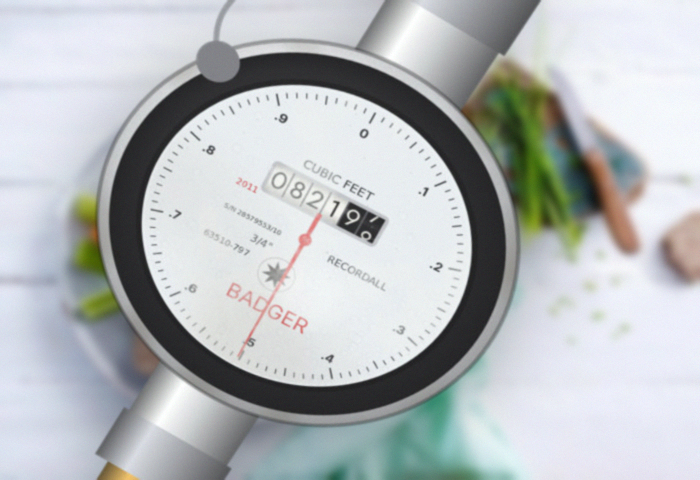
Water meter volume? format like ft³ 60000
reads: ft³ 82197.50
